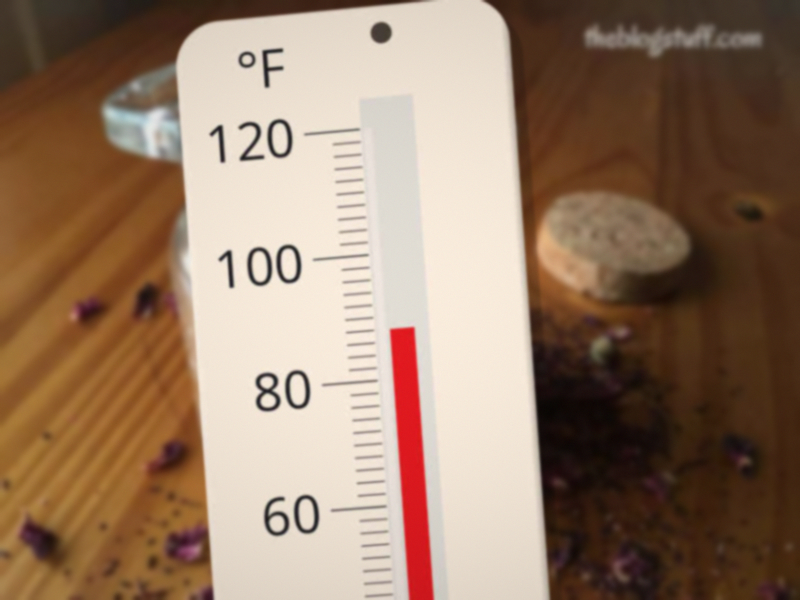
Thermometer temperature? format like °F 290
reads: °F 88
